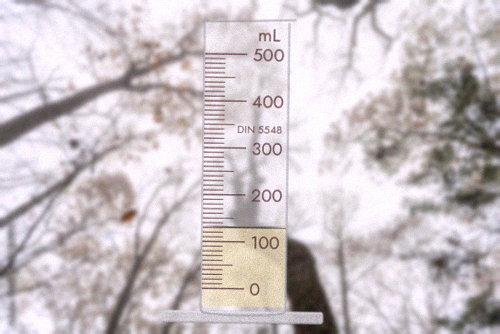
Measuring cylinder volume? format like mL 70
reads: mL 130
